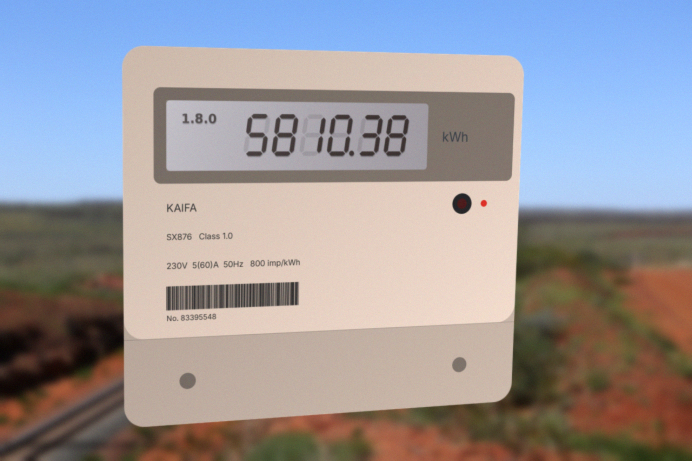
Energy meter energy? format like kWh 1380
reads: kWh 5810.38
